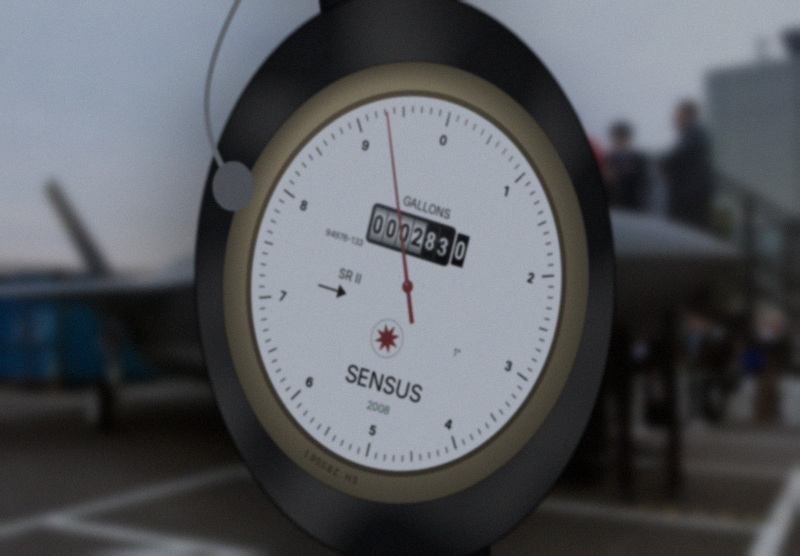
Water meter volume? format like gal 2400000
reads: gal 2829.3
